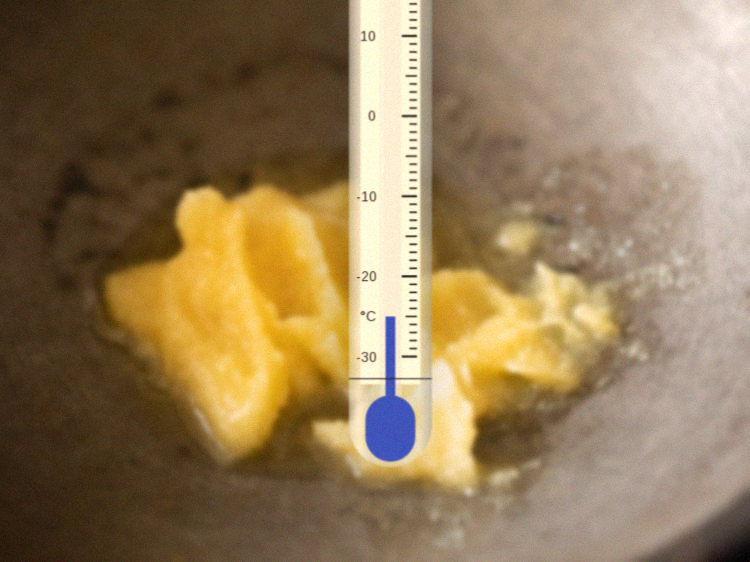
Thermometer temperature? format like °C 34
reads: °C -25
